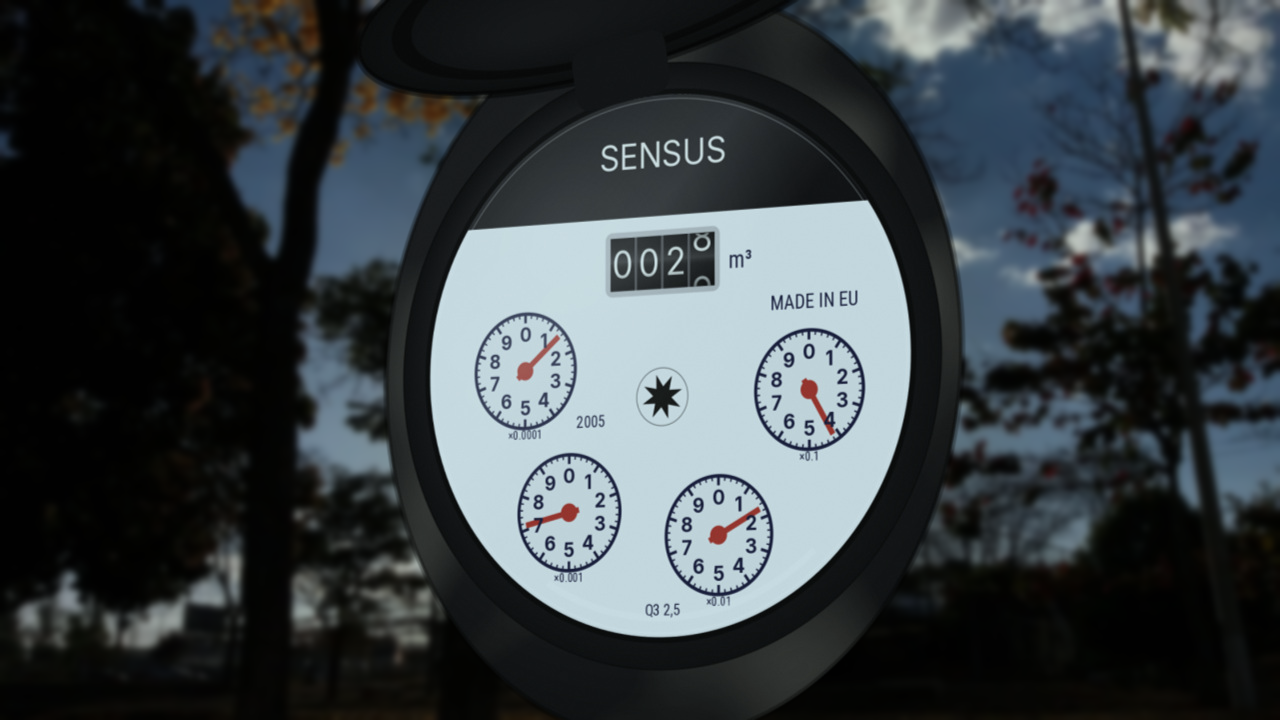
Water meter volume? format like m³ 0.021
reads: m³ 28.4171
